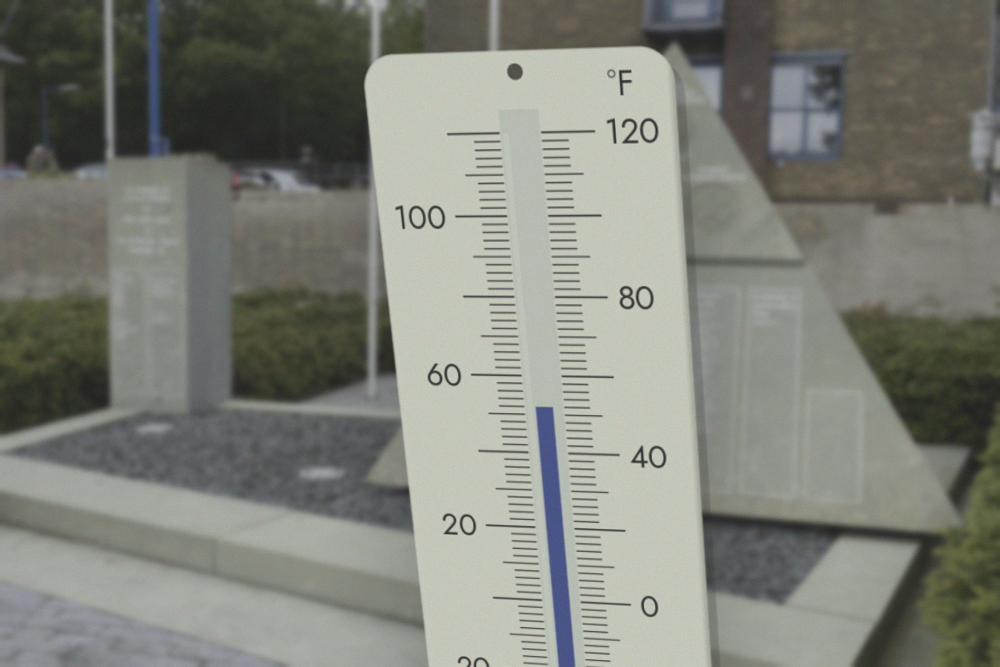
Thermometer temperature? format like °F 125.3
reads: °F 52
